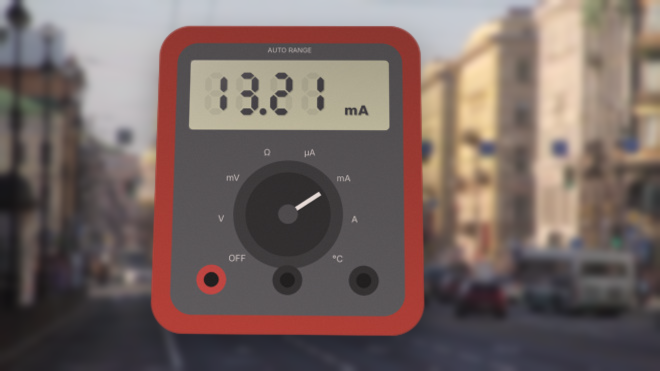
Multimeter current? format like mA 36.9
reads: mA 13.21
